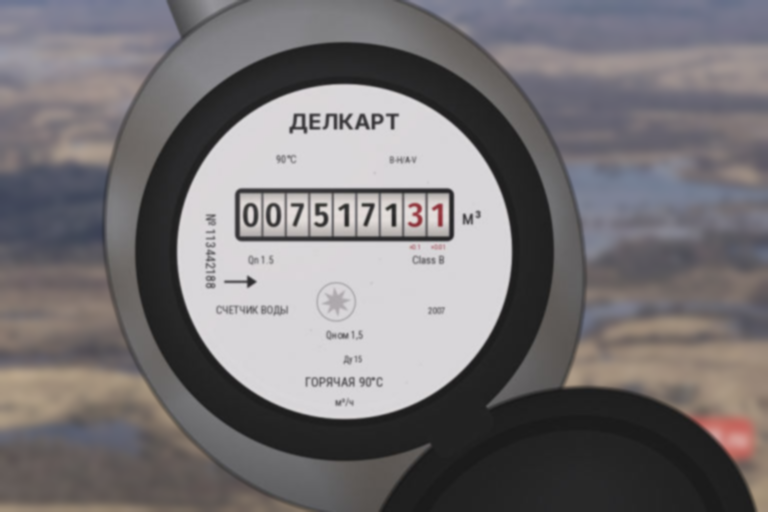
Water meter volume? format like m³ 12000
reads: m³ 75171.31
